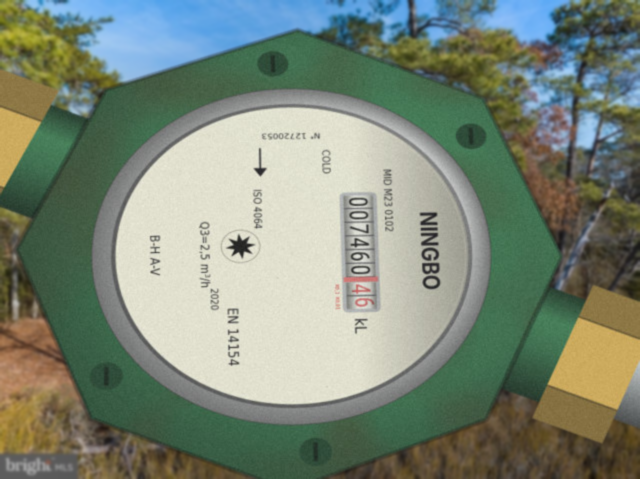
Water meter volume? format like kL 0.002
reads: kL 7460.46
